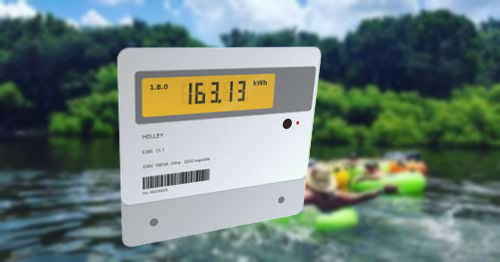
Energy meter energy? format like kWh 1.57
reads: kWh 163.13
